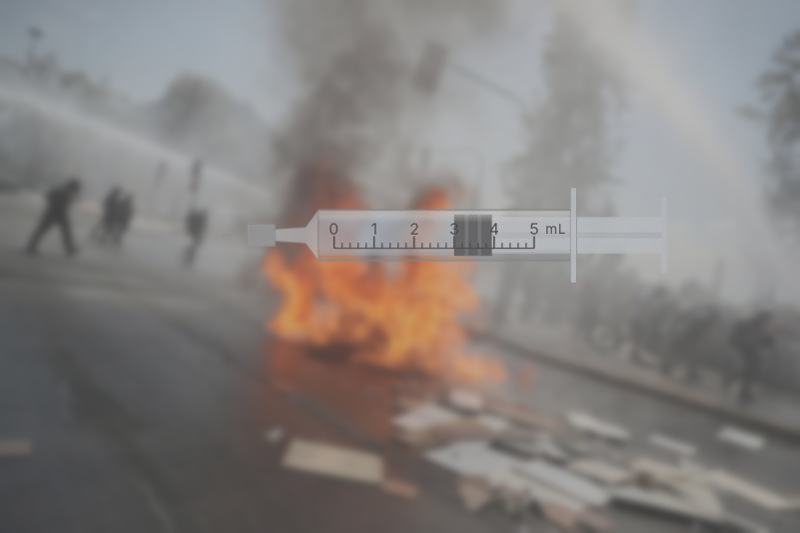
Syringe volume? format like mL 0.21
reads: mL 3
